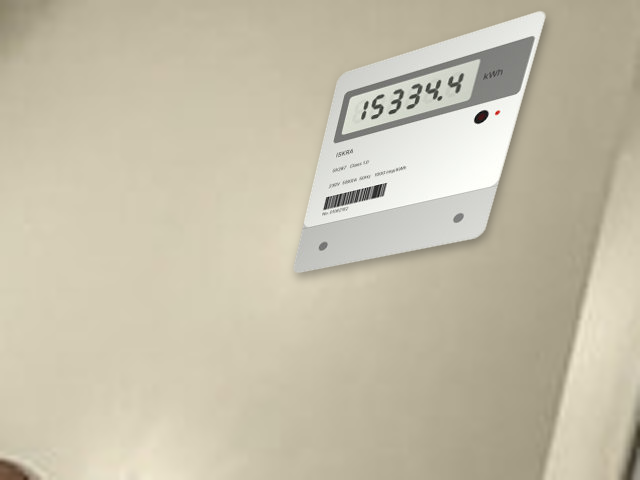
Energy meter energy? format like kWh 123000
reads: kWh 15334.4
